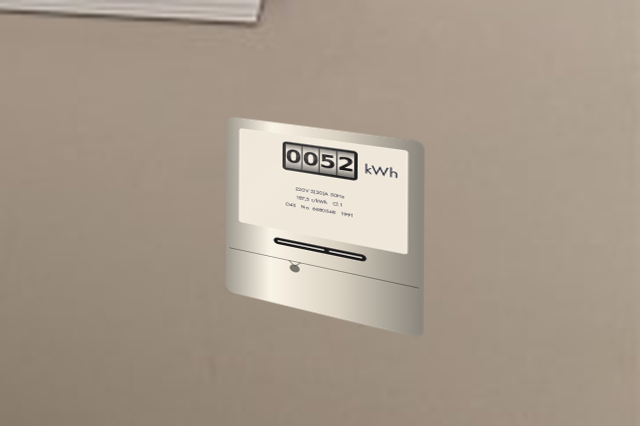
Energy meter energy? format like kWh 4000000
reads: kWh 52
